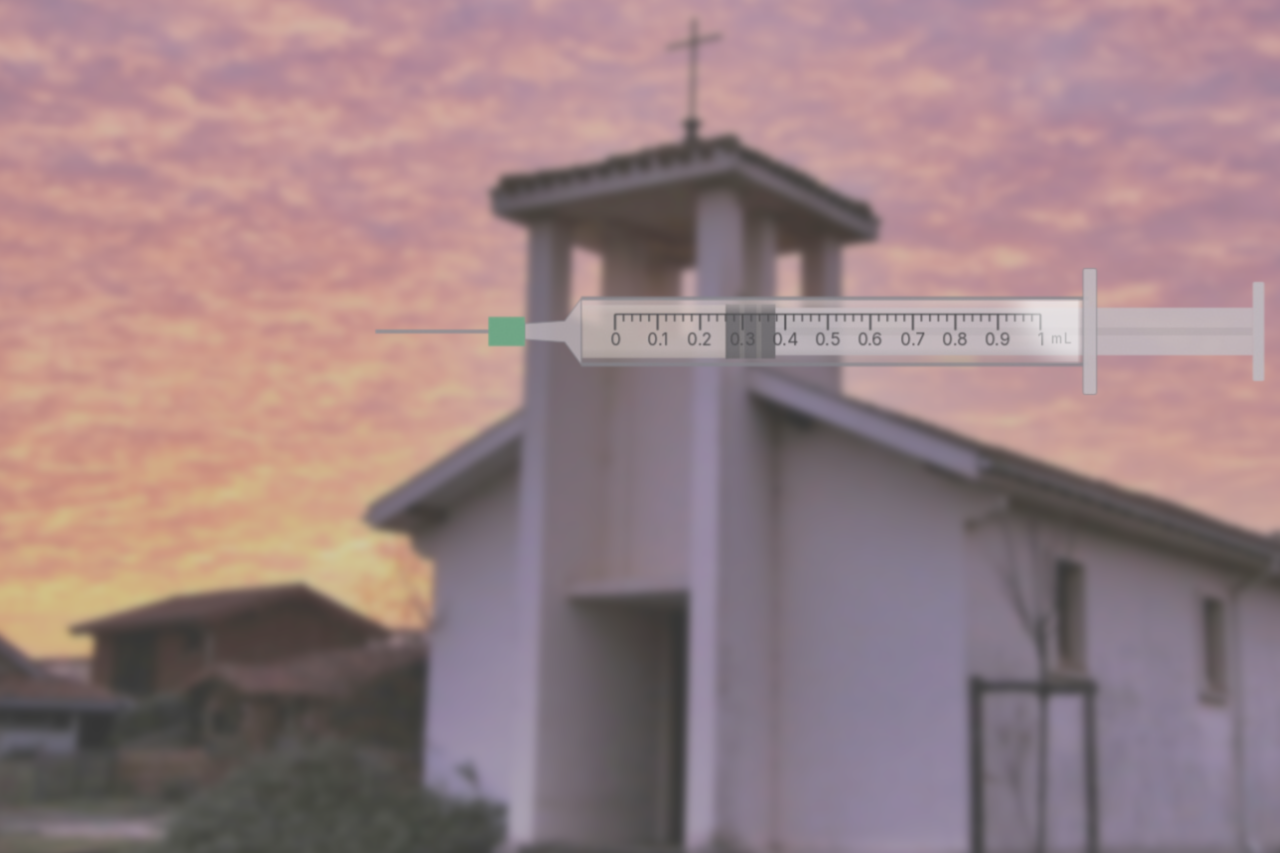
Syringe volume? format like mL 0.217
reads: mL 0.26
